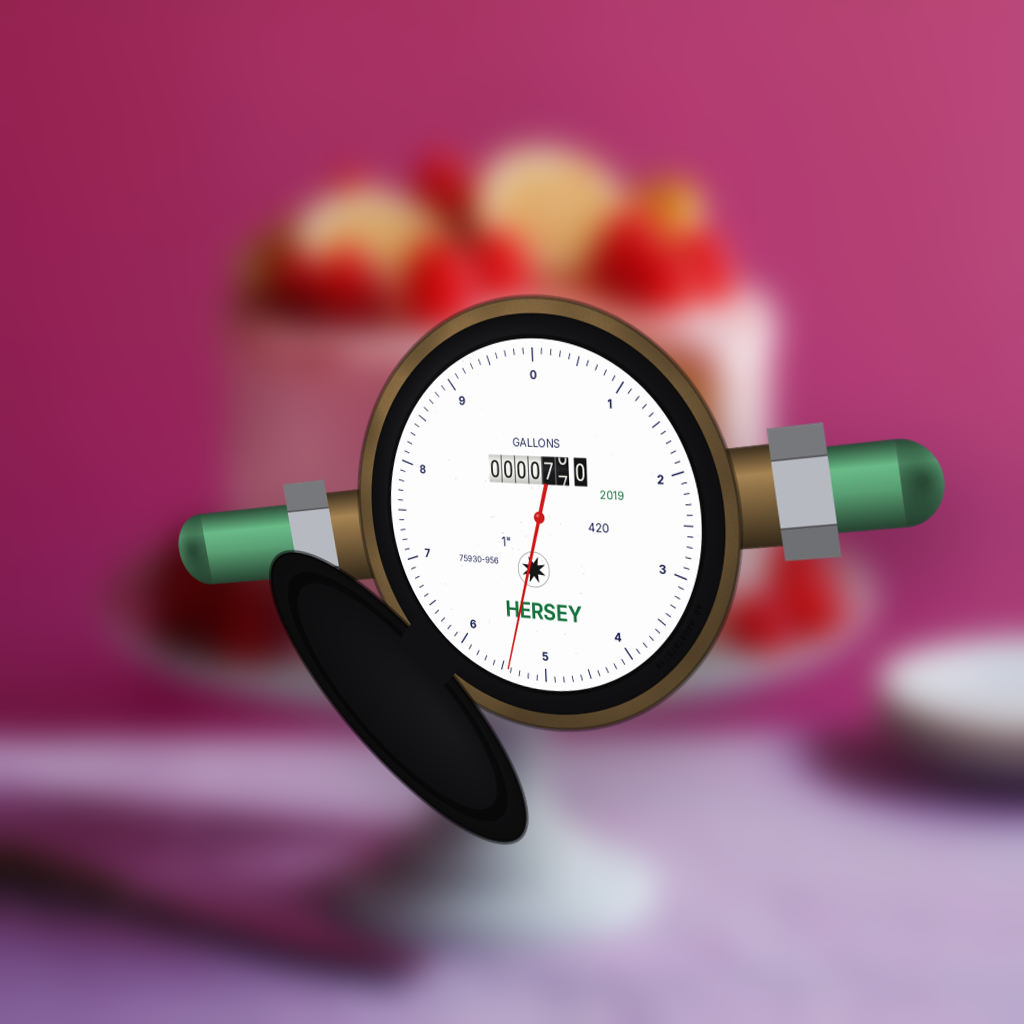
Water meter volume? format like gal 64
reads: gal 765.4
